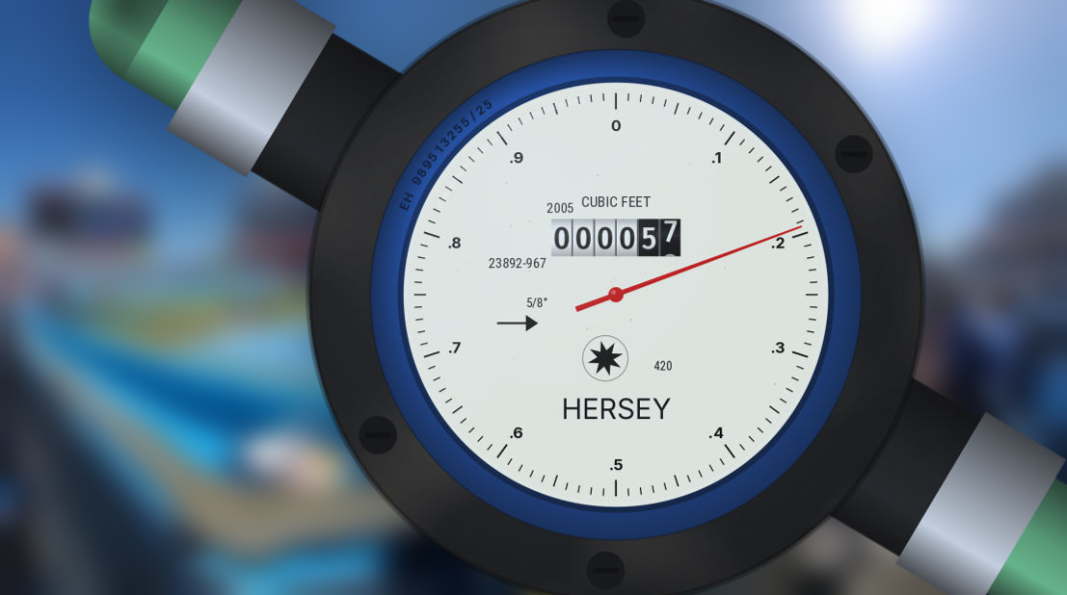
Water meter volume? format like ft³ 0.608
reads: ft³ 57.19
